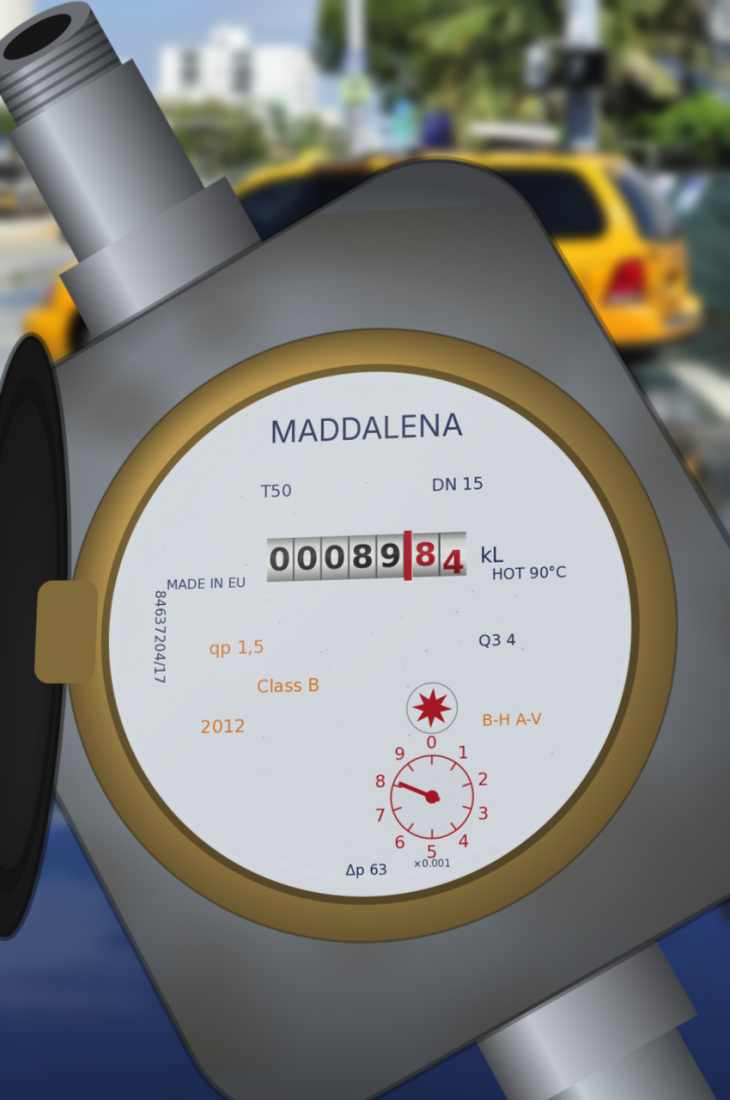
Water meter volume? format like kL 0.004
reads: kL 89.838
